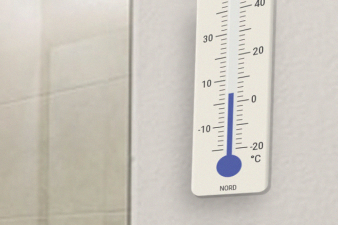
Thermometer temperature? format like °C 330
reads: °C 4
